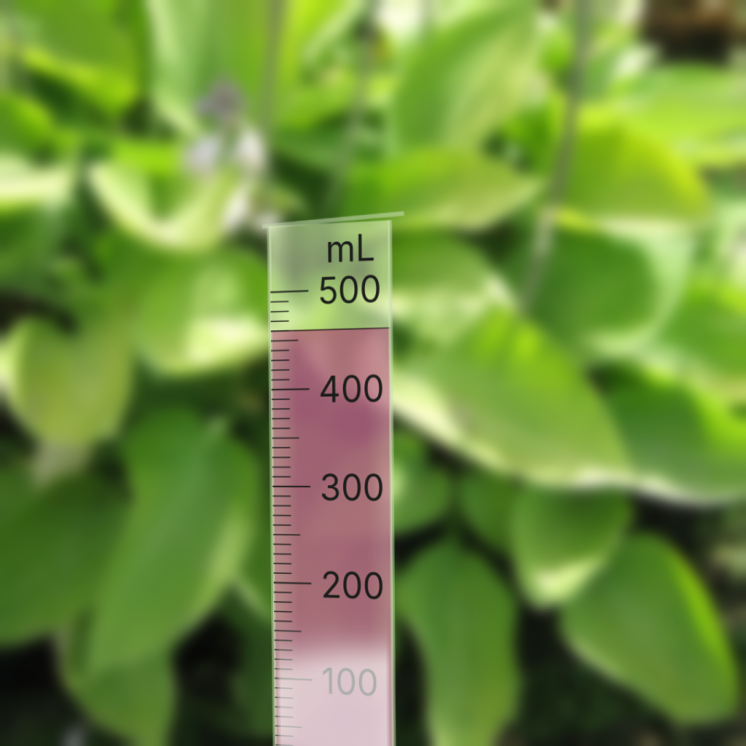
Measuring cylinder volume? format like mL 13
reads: mL 460
